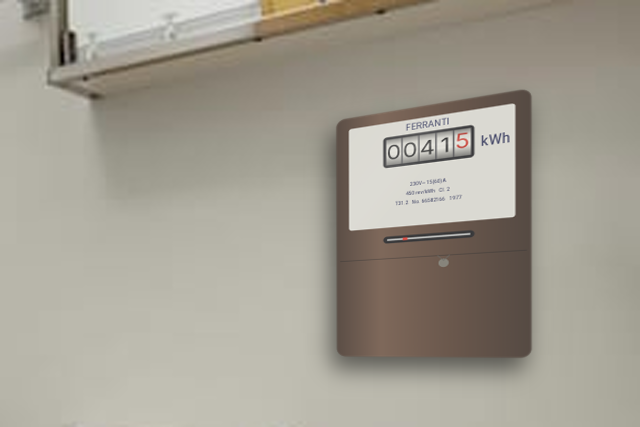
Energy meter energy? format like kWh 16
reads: kWh 41.5
